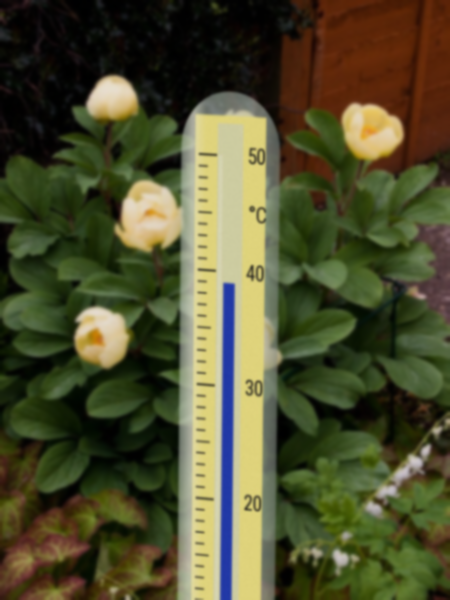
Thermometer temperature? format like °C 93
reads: °C 39
